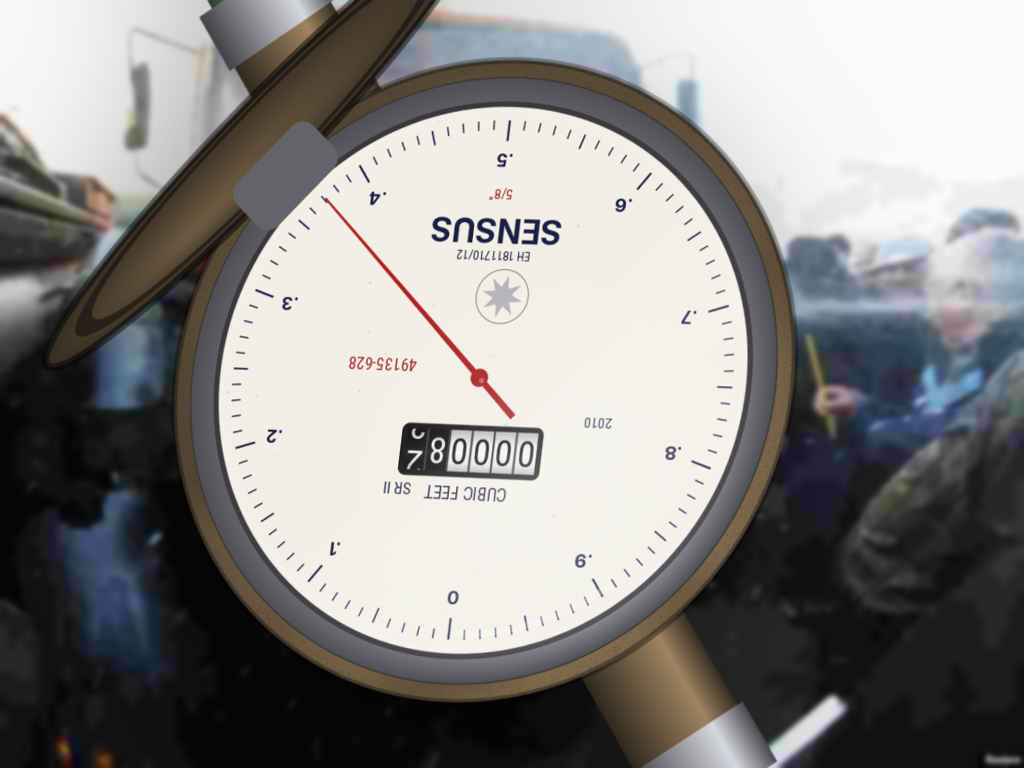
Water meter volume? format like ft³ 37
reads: ft³ 82.37
